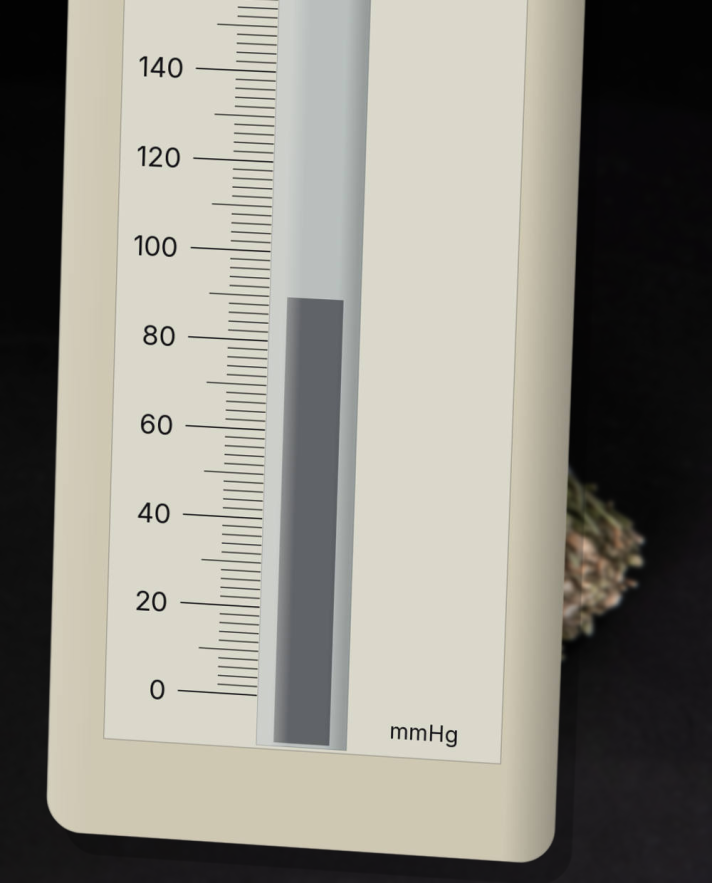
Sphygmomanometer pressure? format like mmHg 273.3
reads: mmHg 90
